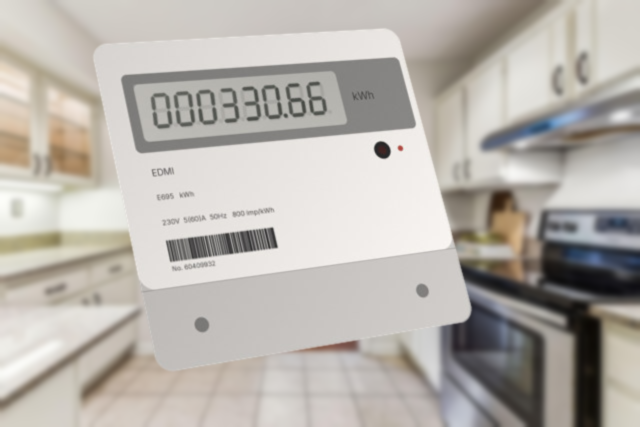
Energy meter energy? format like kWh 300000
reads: kWh 330.66
